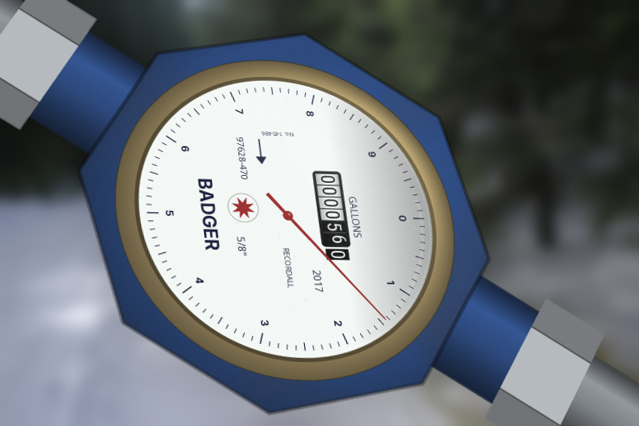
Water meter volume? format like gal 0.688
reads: gal 561.4
